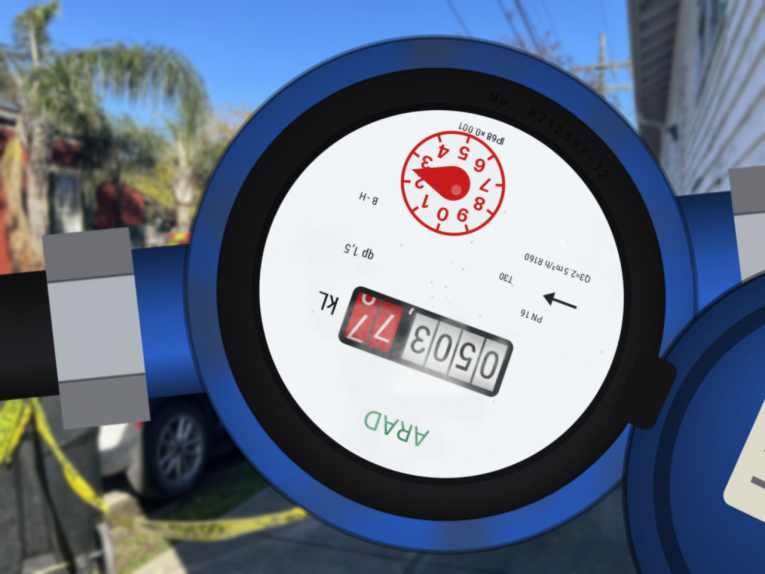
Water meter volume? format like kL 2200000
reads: kL 503.772
